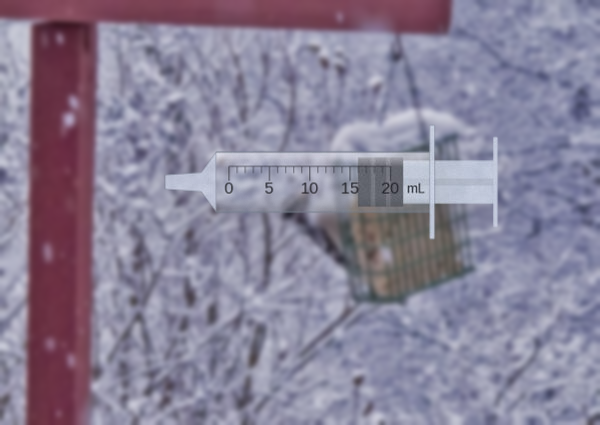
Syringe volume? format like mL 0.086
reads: mL 16
